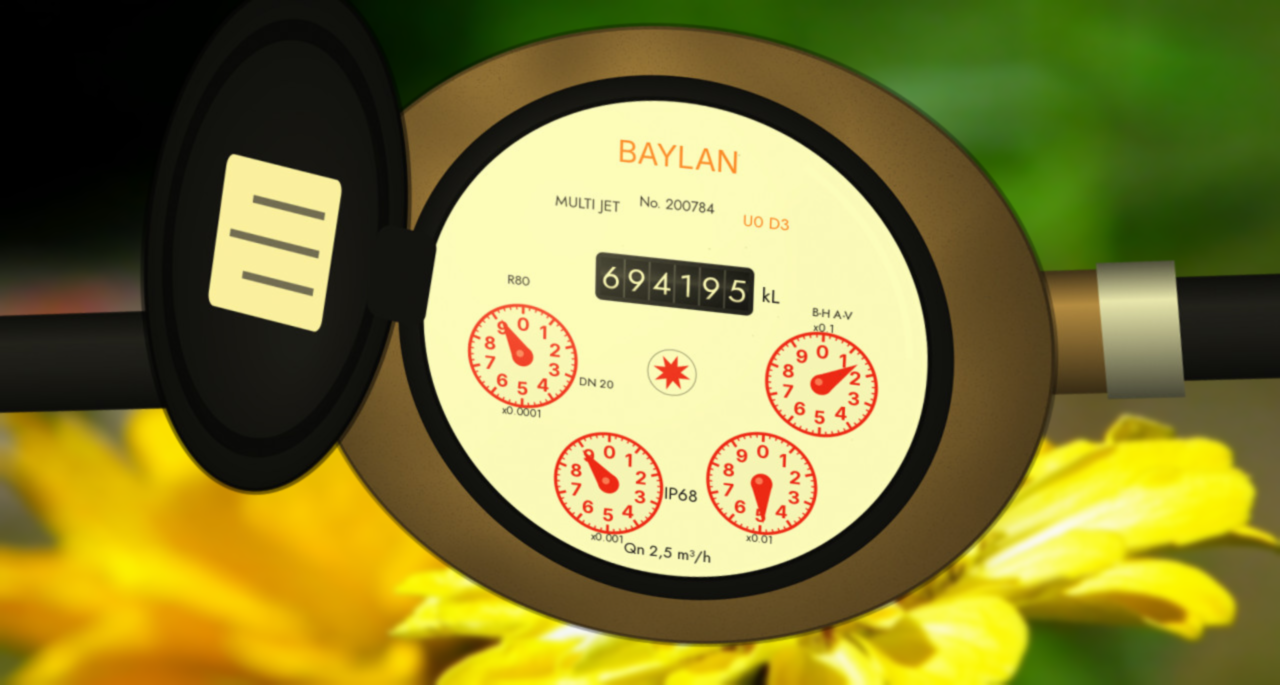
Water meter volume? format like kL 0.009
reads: kL 694195.1489
